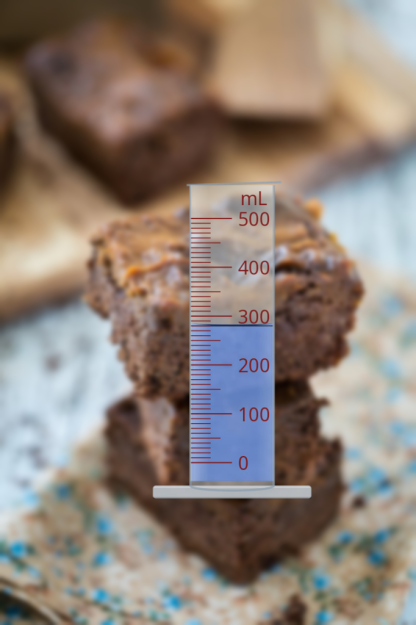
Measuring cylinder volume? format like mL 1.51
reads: mL 280
